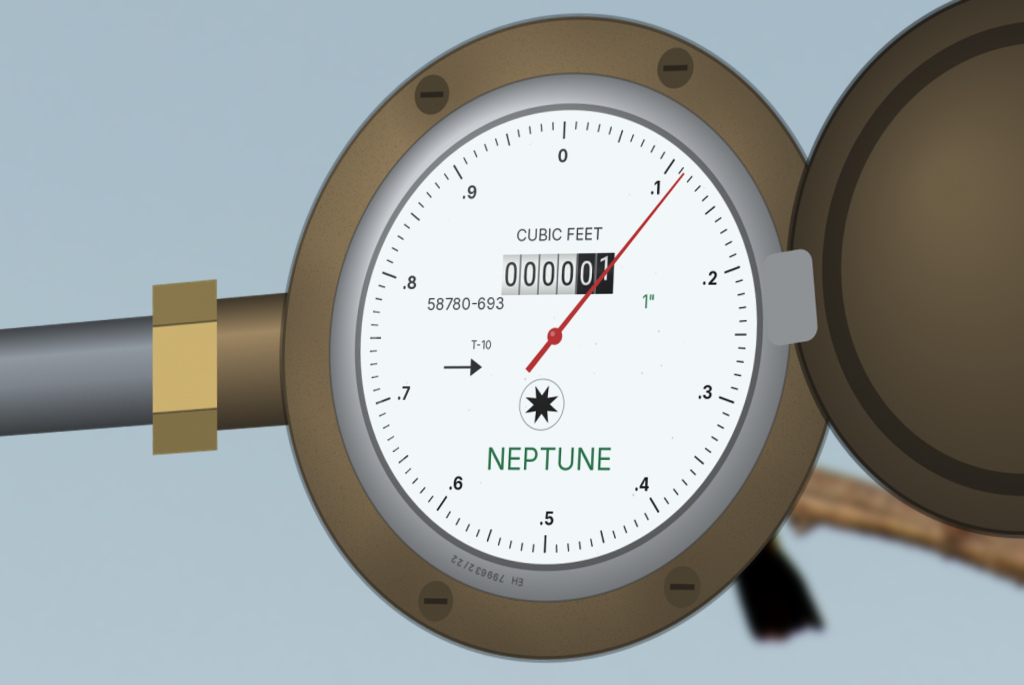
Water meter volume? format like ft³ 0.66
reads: ft³ 1.11
